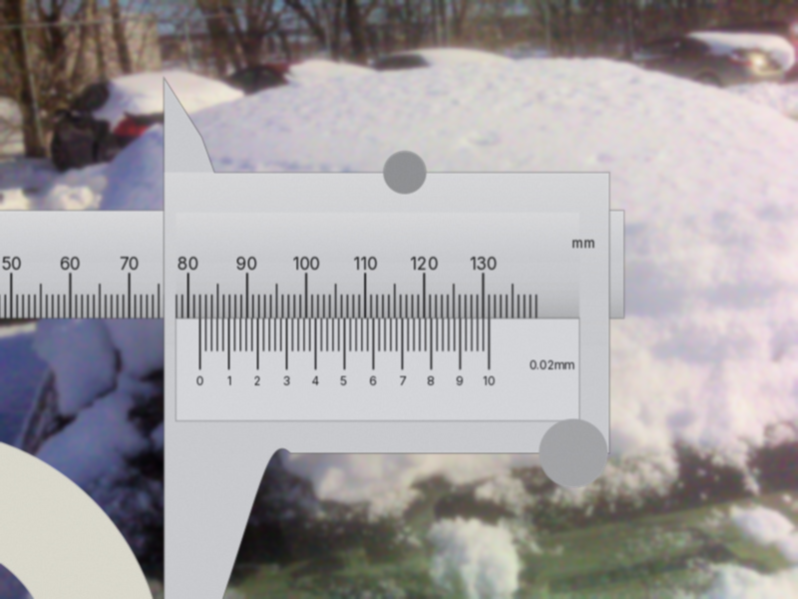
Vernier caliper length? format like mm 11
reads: mm 82.0
